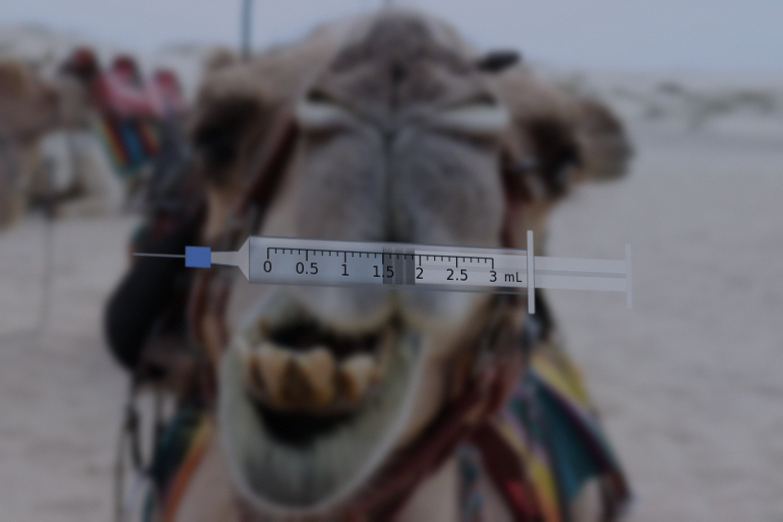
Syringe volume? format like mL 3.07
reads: mL 1.5
